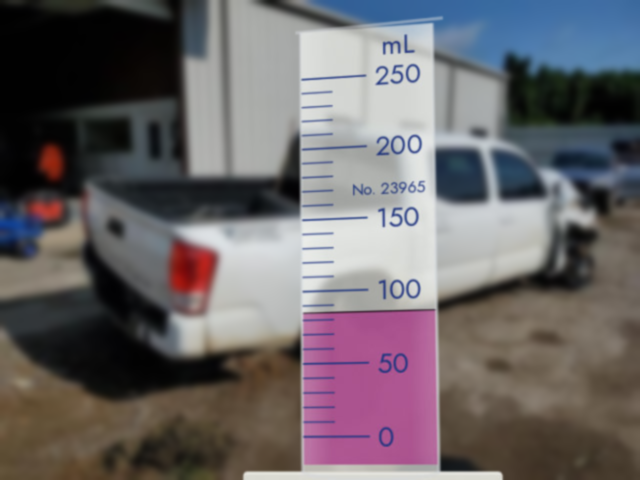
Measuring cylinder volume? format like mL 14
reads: mL 85
